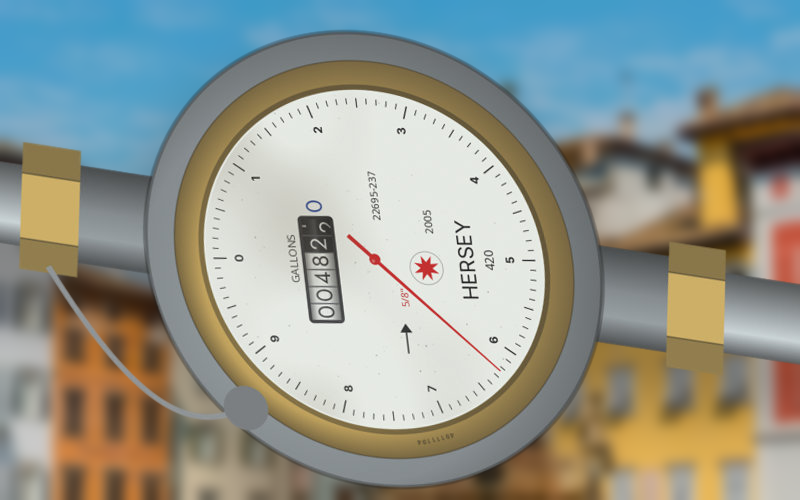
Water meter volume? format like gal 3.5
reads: gal 48216.2
